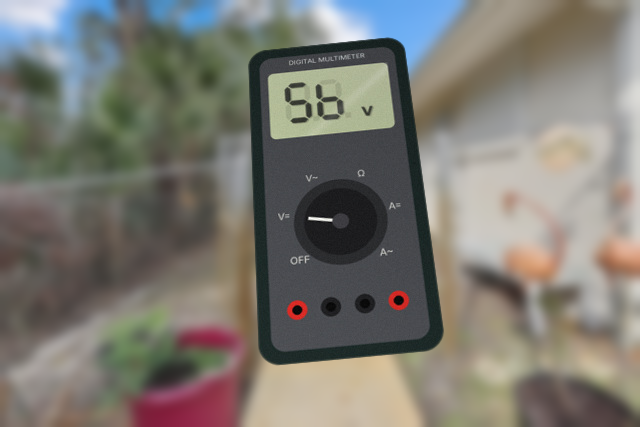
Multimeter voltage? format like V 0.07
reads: V 56
